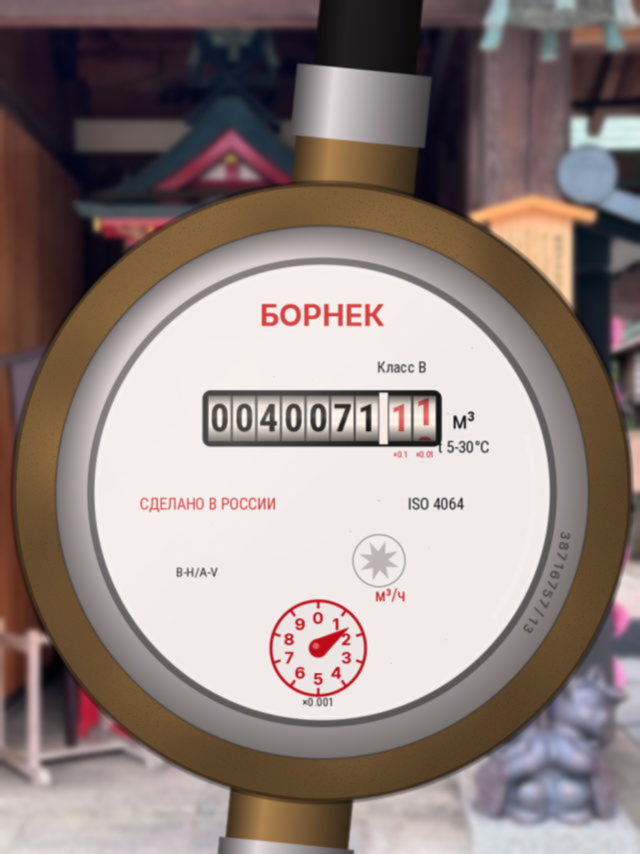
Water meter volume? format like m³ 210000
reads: m³ 40071.111
